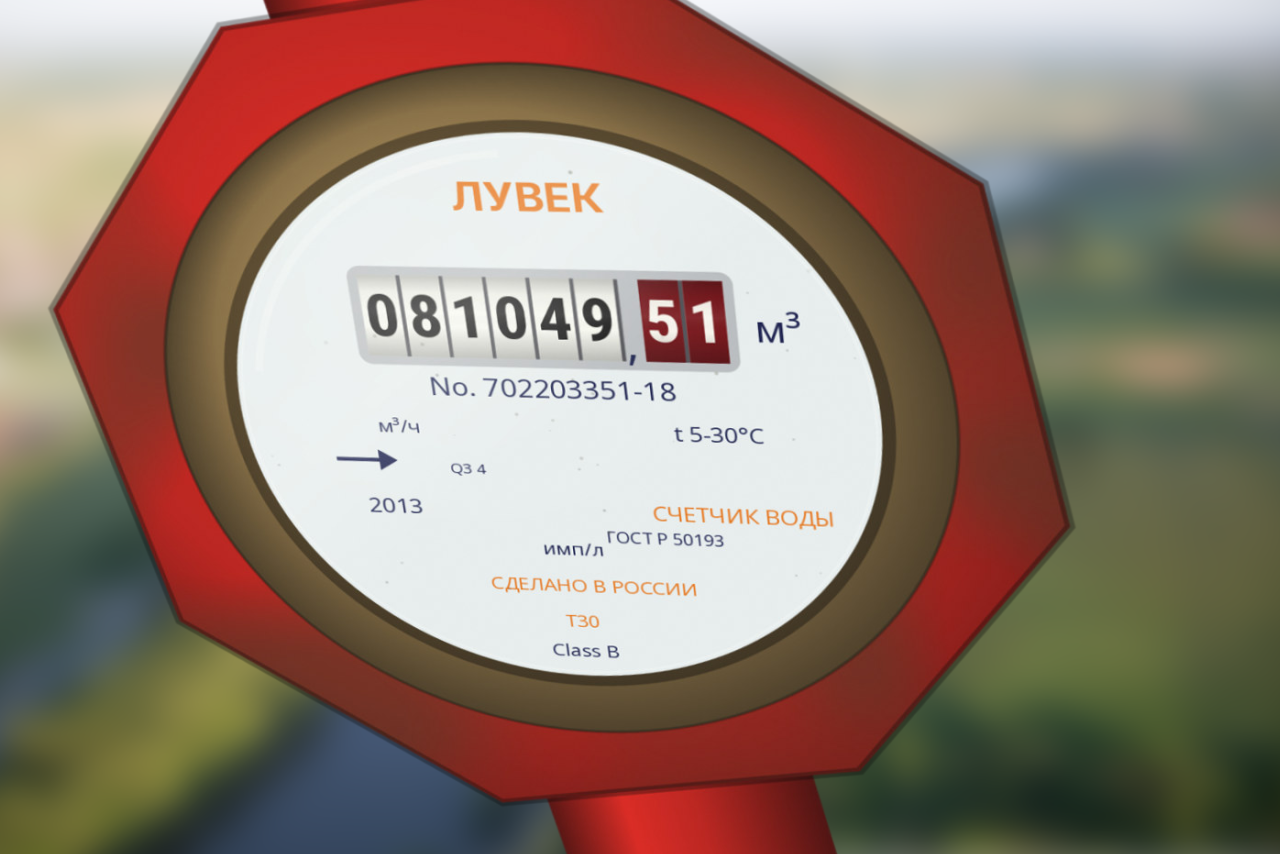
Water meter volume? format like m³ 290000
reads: m³ 81049.51
